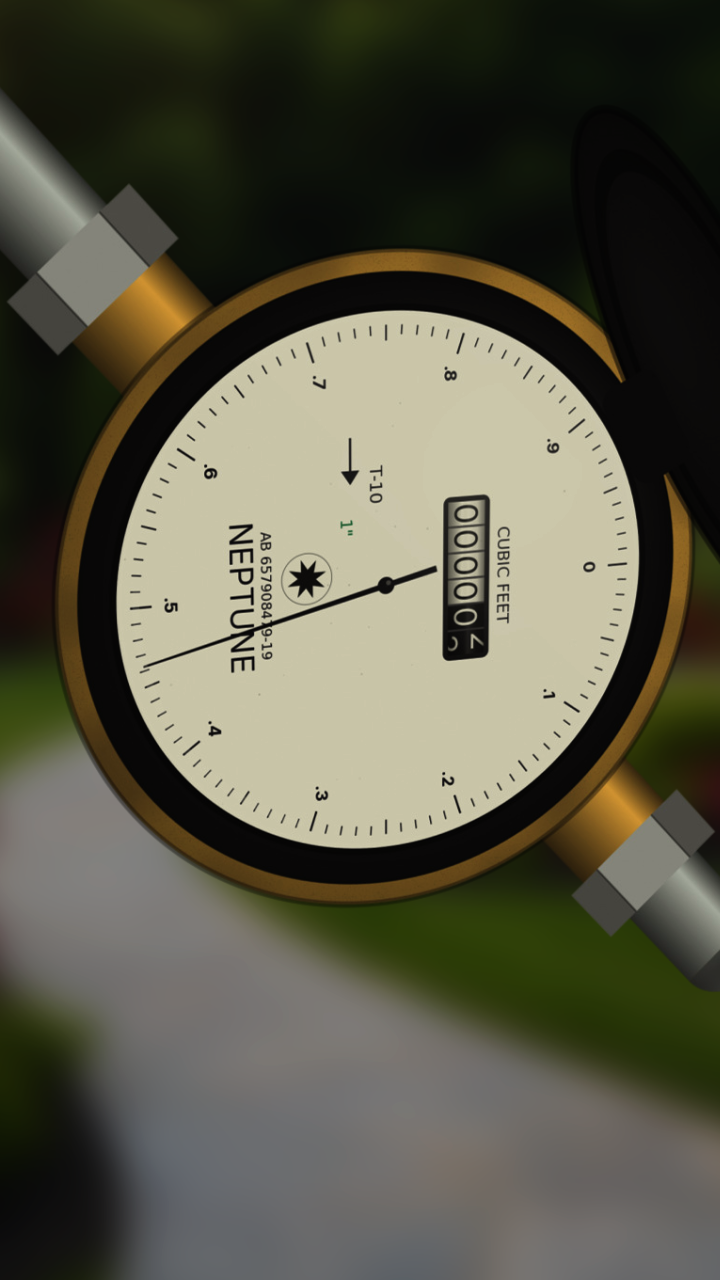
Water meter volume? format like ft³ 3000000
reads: ft³ 2.46
